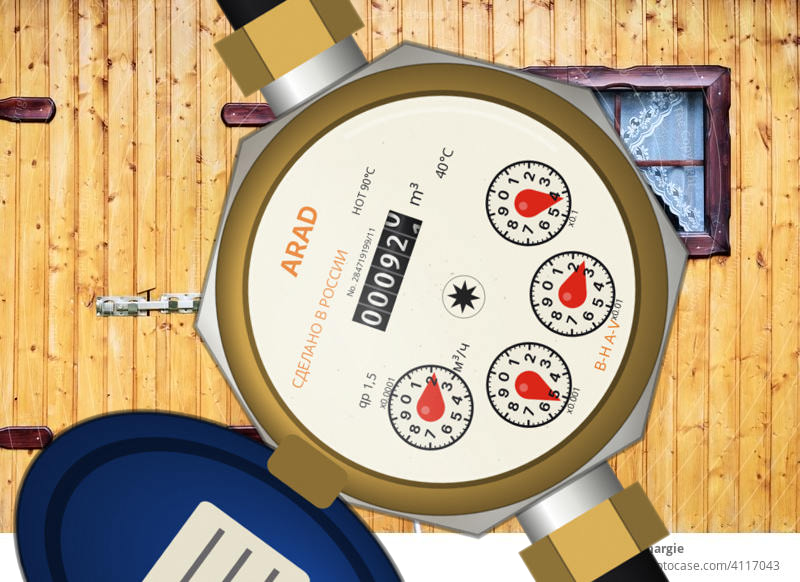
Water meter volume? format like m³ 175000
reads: m³ 920.4252
